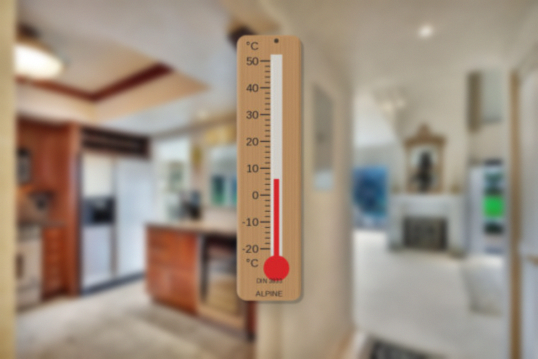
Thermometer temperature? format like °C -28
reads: °C 6
